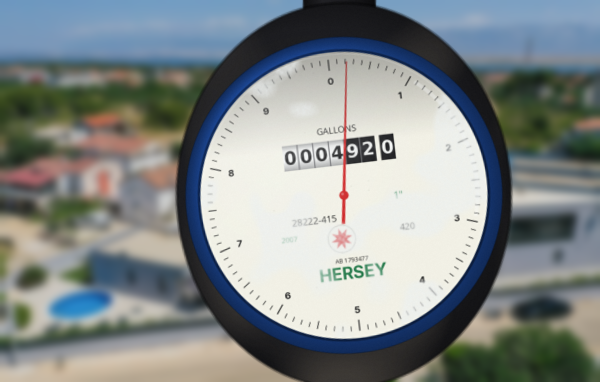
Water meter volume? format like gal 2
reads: gal 4920.2
